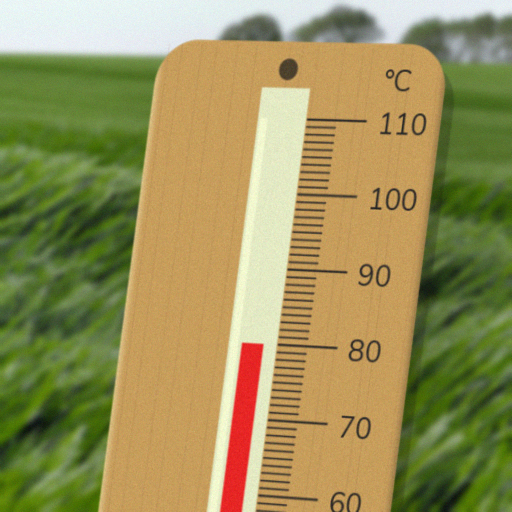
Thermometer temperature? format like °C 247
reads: °C 80
